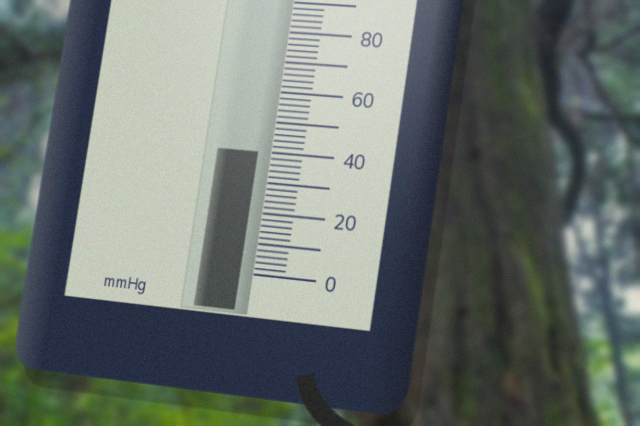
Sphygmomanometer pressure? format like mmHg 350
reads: mmHg 40
